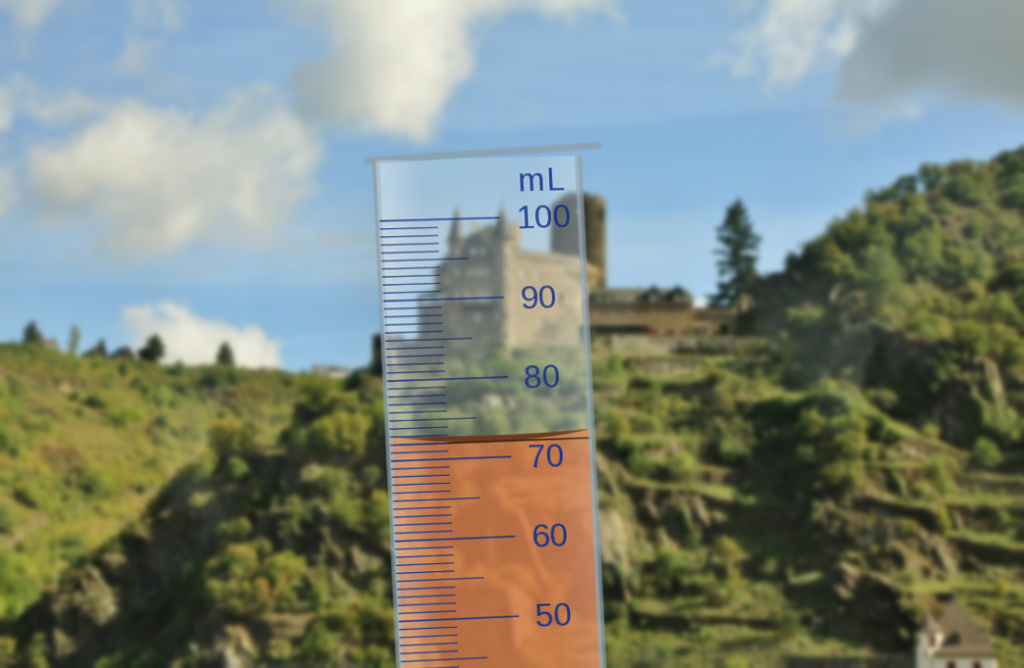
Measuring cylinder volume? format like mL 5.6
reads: mL 72
